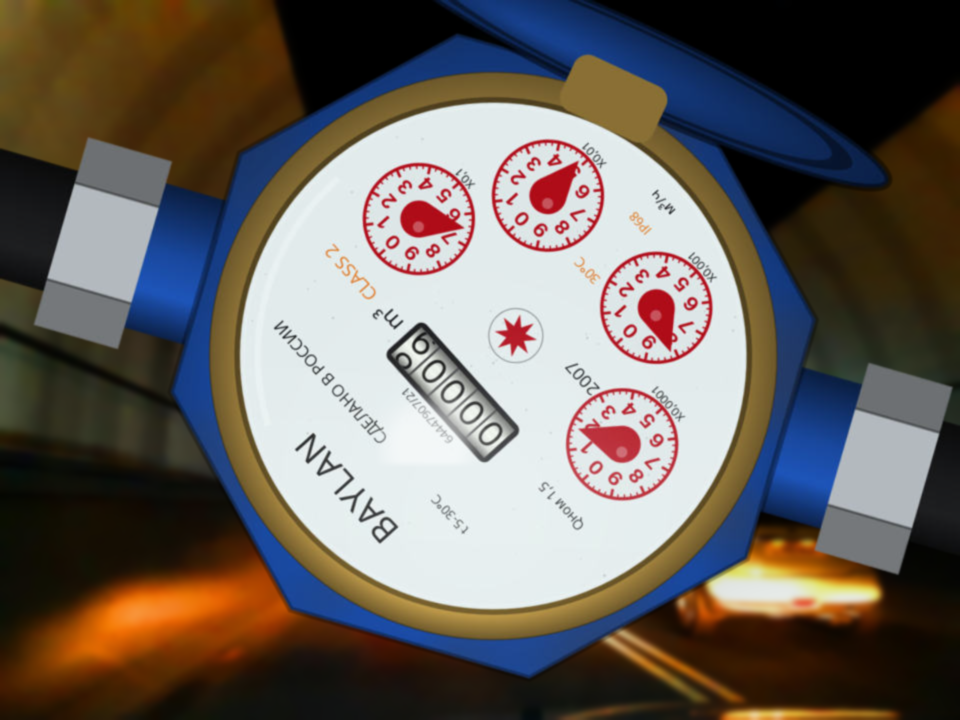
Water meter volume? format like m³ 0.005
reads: m³ 8.6481
